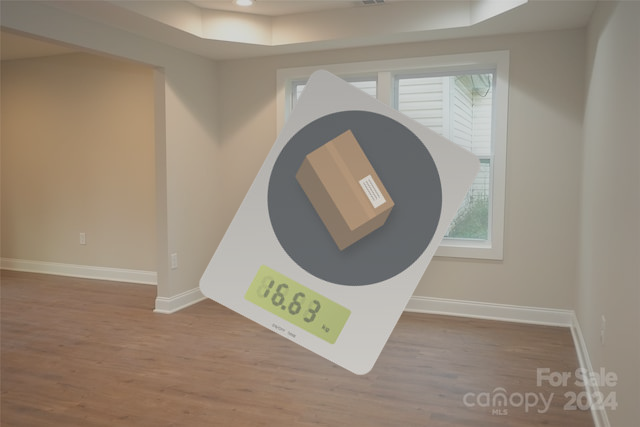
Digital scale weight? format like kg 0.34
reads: kg 16.63
